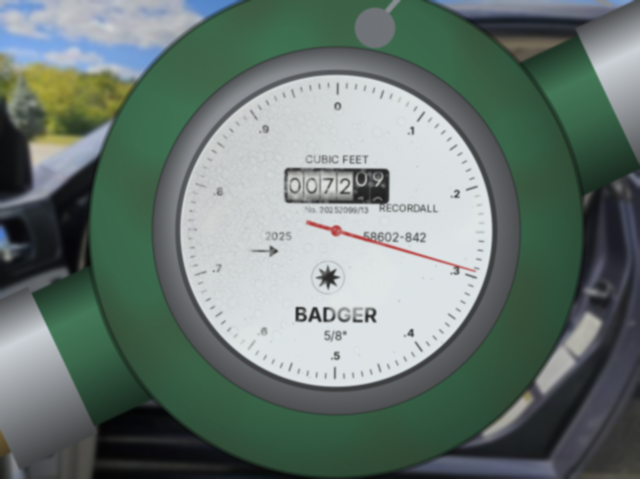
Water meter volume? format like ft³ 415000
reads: ft³ 7209.29
